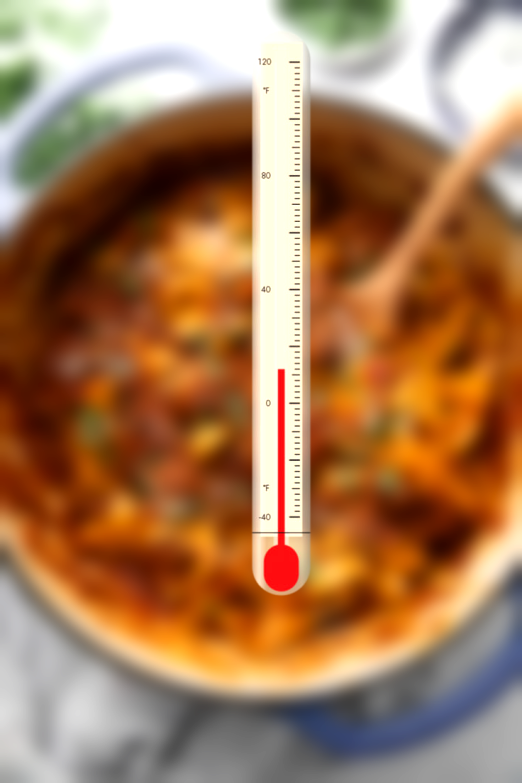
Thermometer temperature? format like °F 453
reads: °F 12
